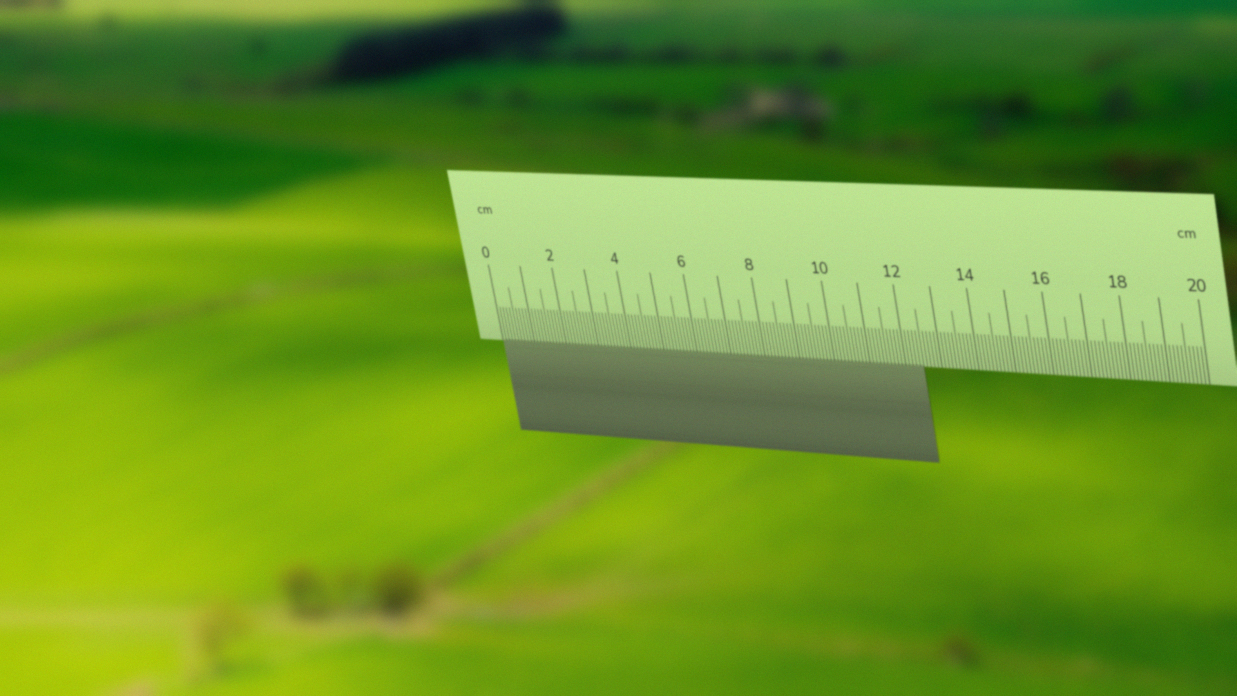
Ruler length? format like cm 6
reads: cm 12.5
